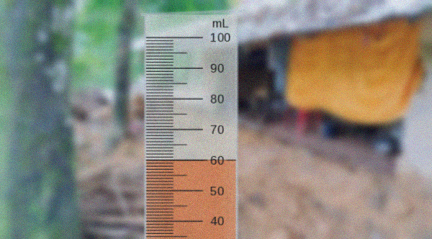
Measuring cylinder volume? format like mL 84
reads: mL 60
